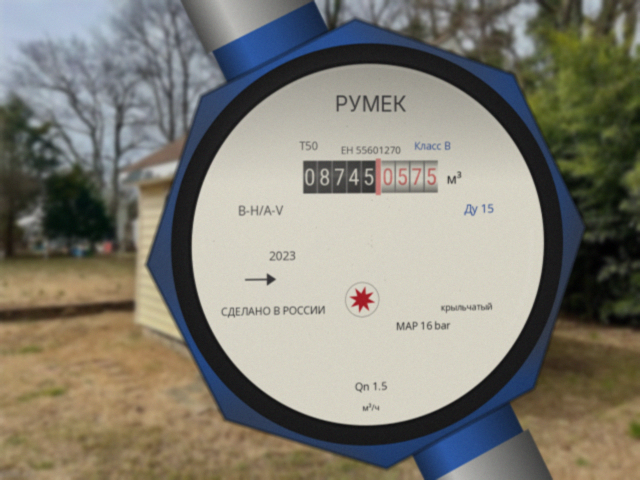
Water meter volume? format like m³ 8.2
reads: m³ 8745.0575
